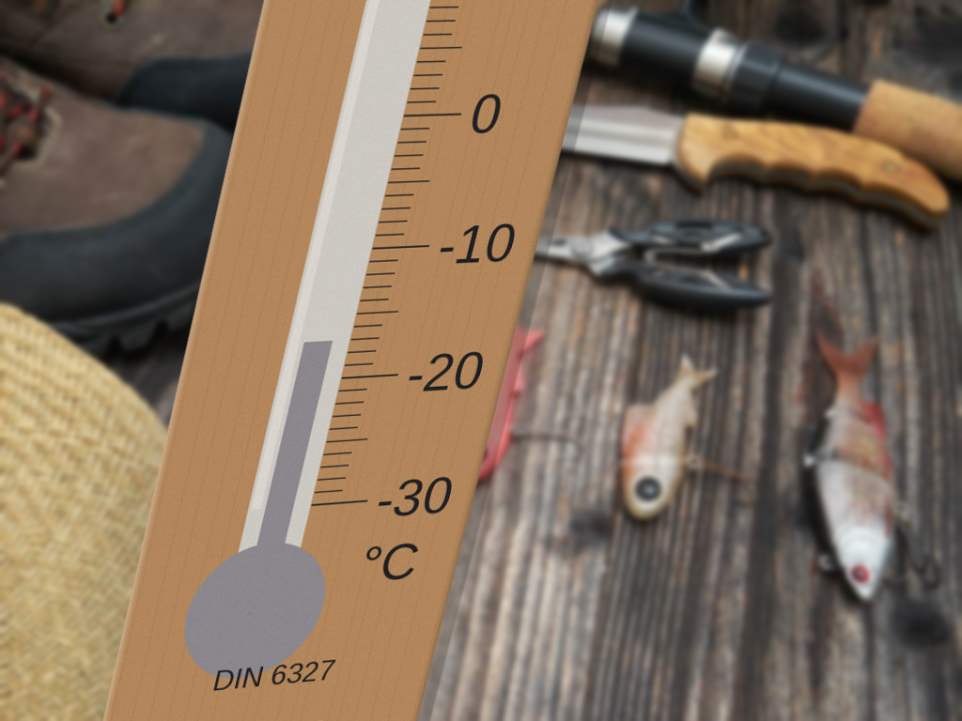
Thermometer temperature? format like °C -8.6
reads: °C -17
